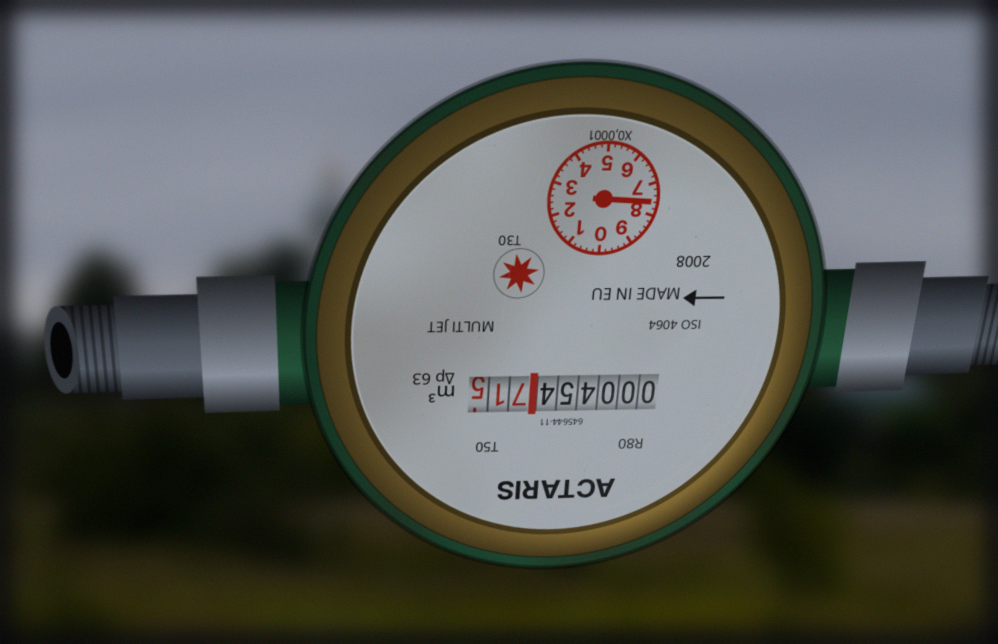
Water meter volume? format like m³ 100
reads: m³ 454.7147
